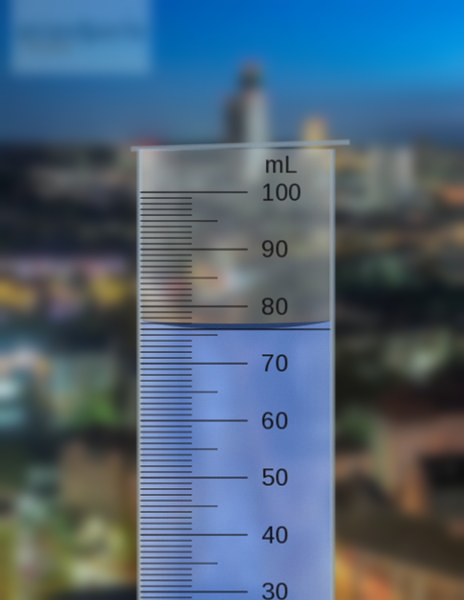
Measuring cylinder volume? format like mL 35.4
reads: mL 76
